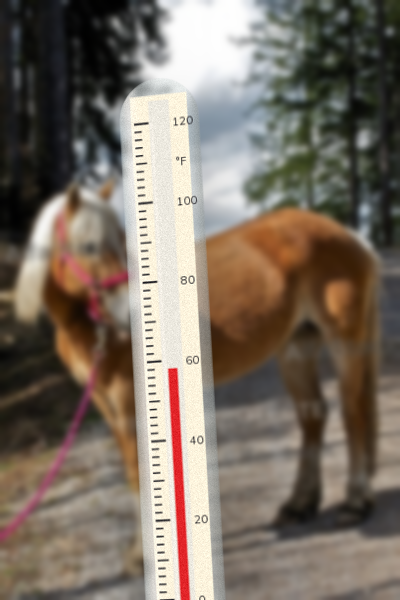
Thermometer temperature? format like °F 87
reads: °F 58
